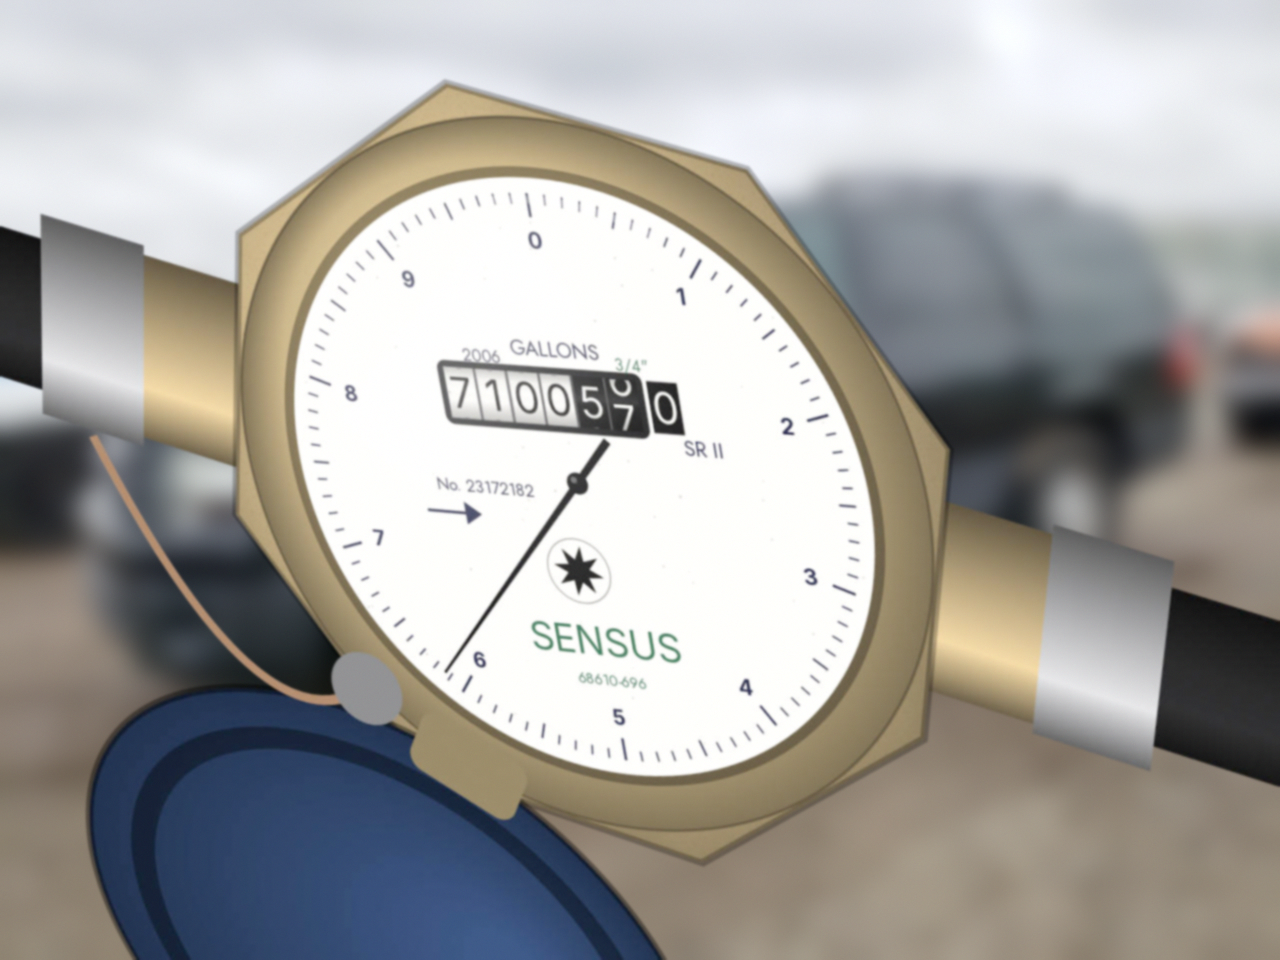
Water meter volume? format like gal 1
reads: gal 7100566.1
